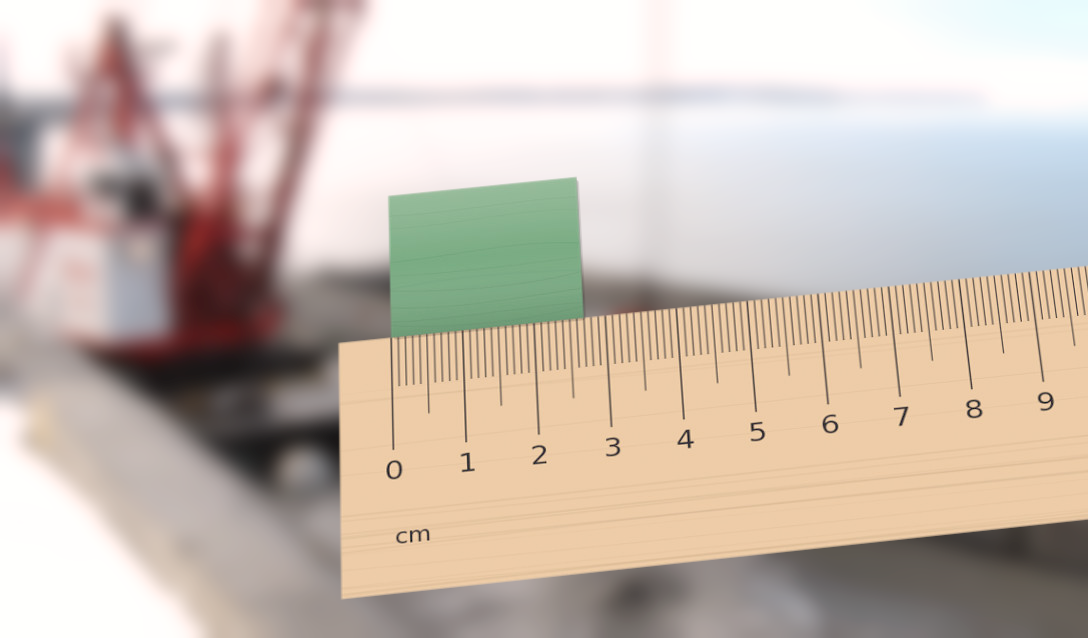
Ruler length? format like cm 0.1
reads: cm 2.7
